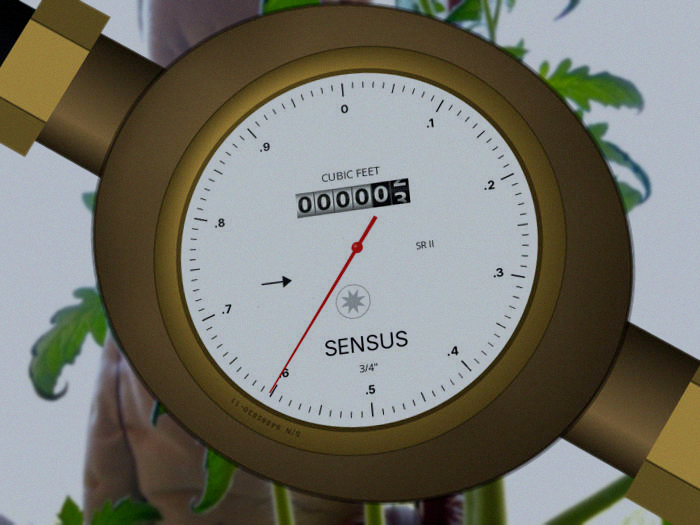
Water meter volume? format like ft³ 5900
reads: ft³ 2.60
